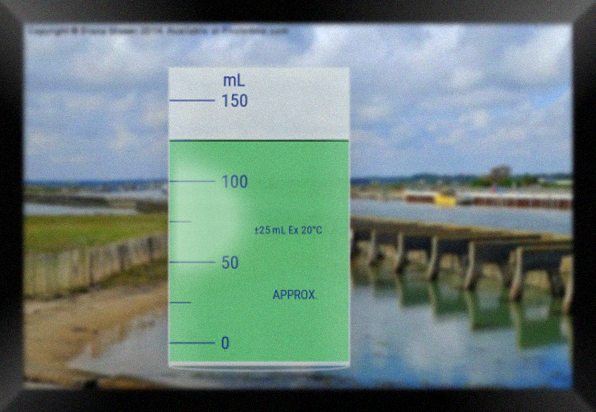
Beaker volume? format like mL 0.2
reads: mL 125
